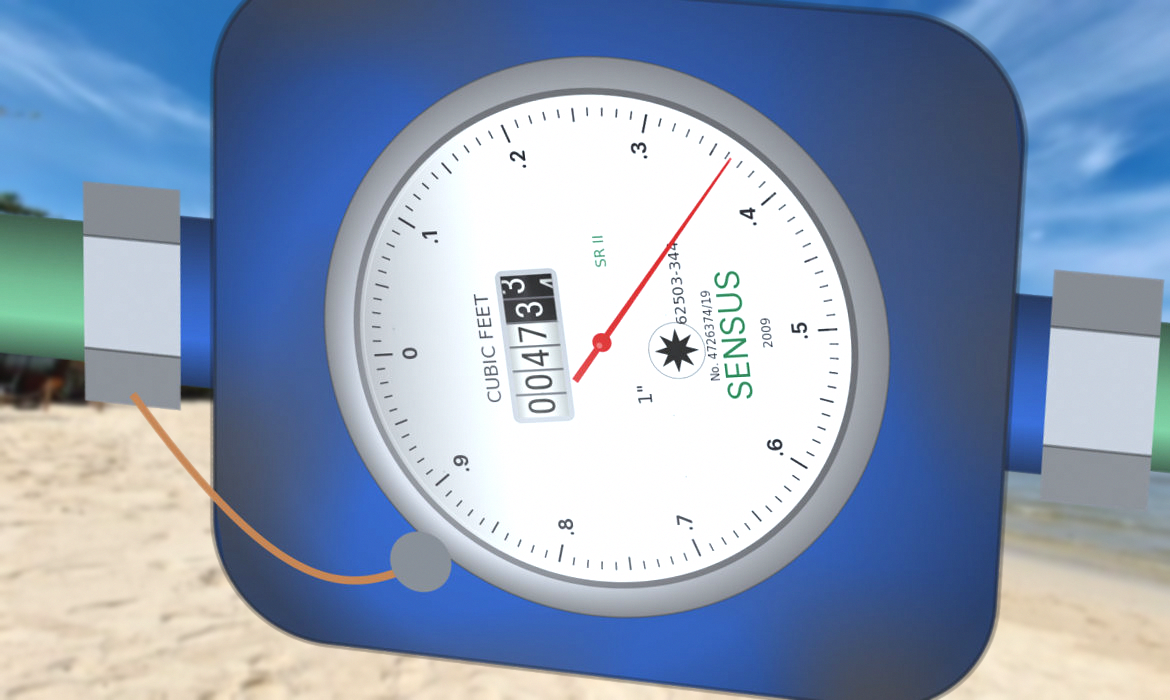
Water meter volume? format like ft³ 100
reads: ft³ 4733.36
